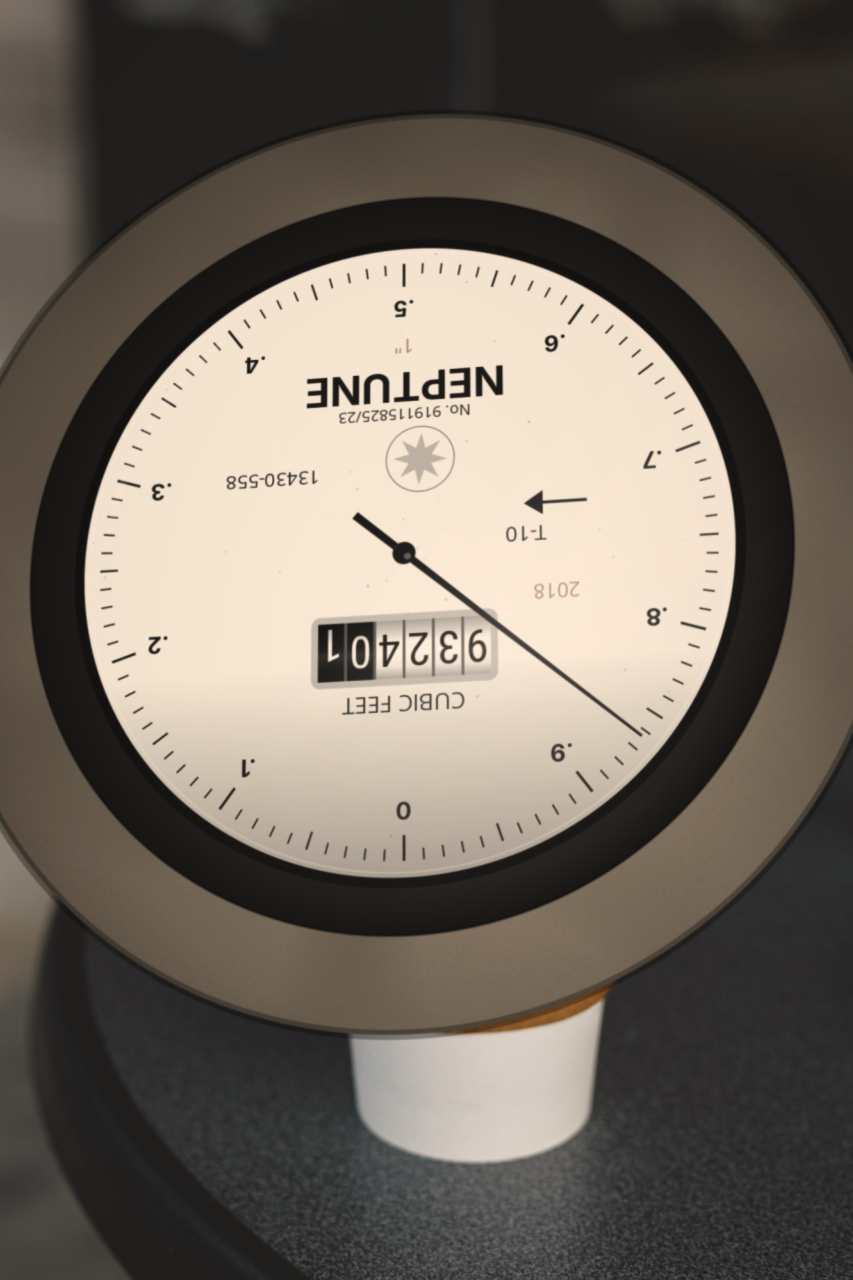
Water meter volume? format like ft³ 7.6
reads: ft³ 932400.86
